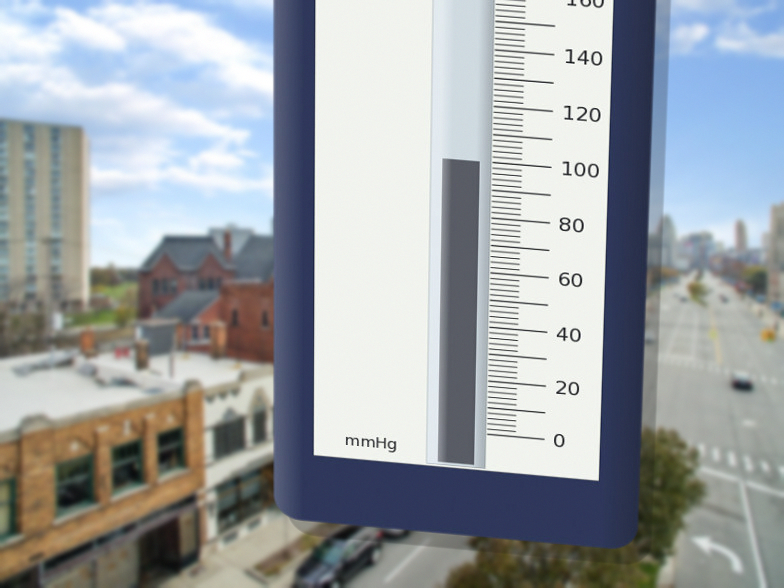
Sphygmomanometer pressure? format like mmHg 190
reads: mmHg 100
